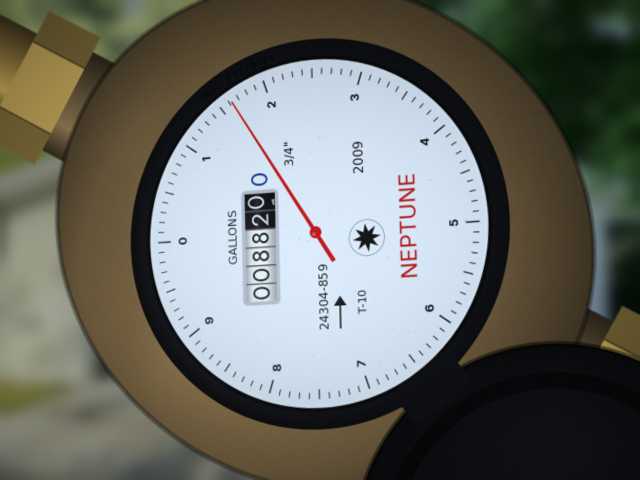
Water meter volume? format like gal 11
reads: gal 88201.6
